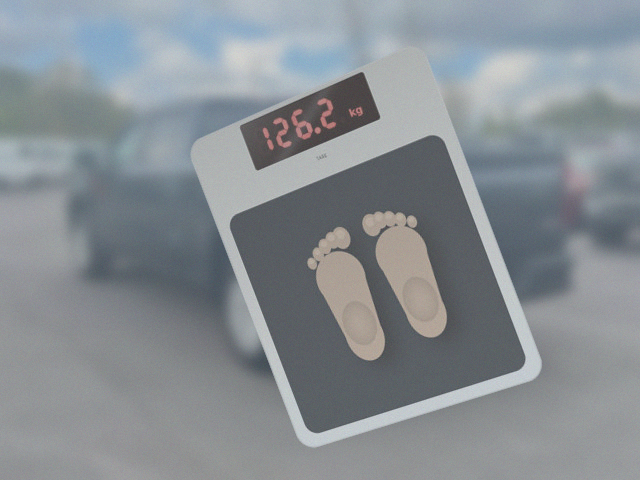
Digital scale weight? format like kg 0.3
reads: kg 126.2
